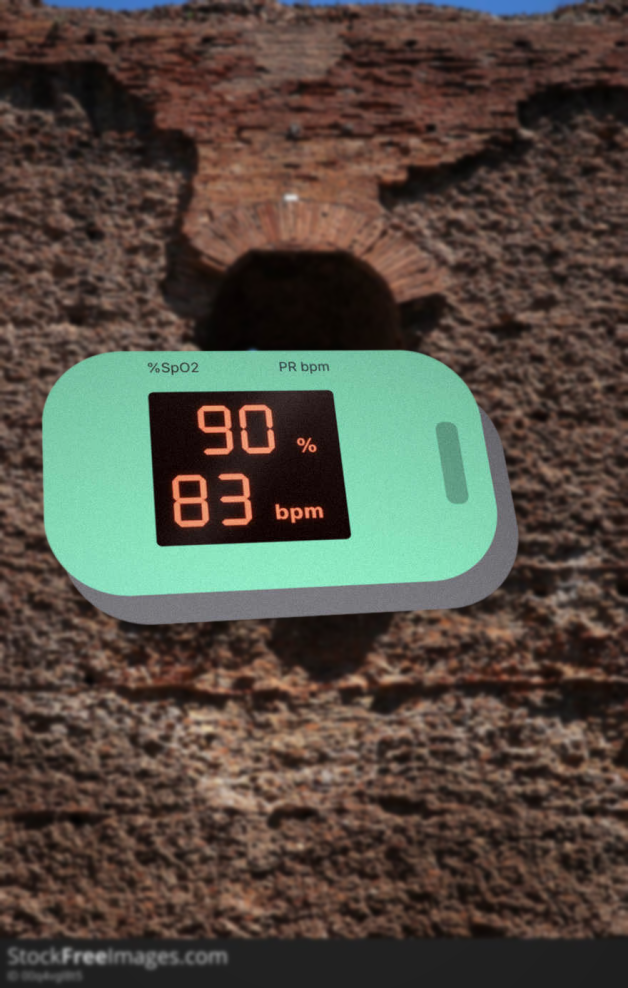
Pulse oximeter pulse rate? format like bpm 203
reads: bpm 83
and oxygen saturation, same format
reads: % 90
